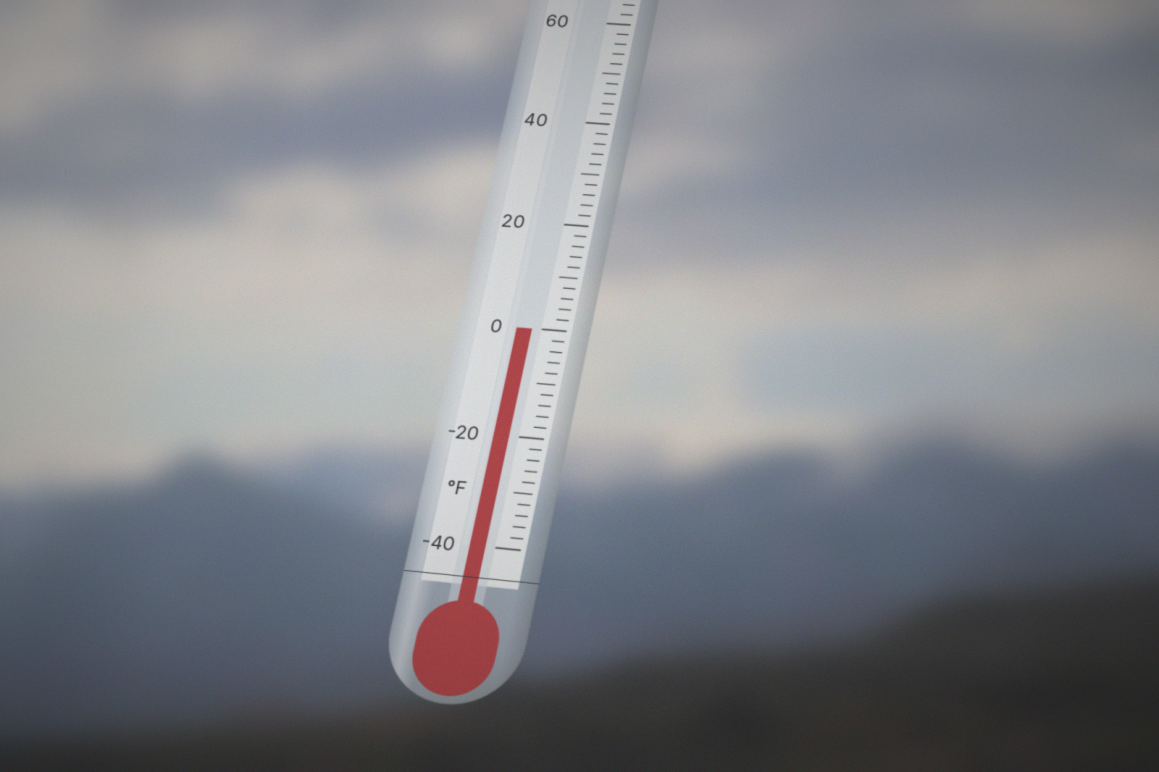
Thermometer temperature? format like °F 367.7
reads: °F 0
